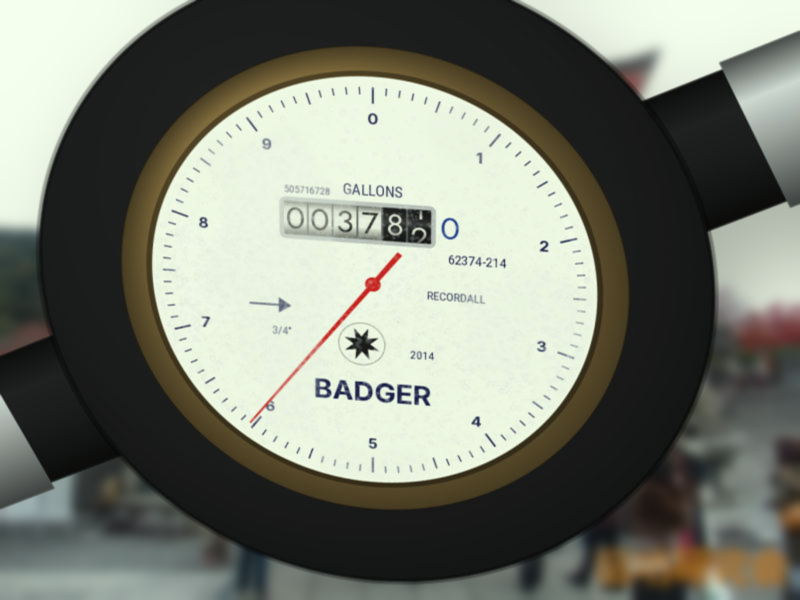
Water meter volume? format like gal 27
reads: gal 37816.0
